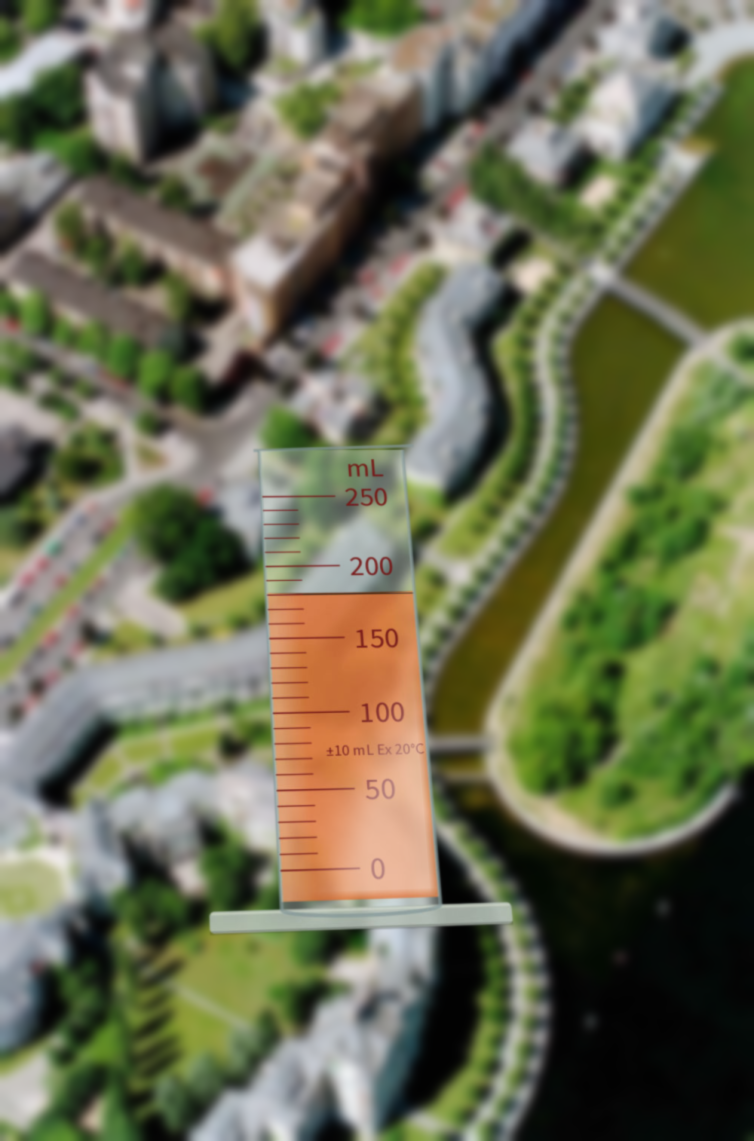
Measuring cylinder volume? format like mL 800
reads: mL 180
